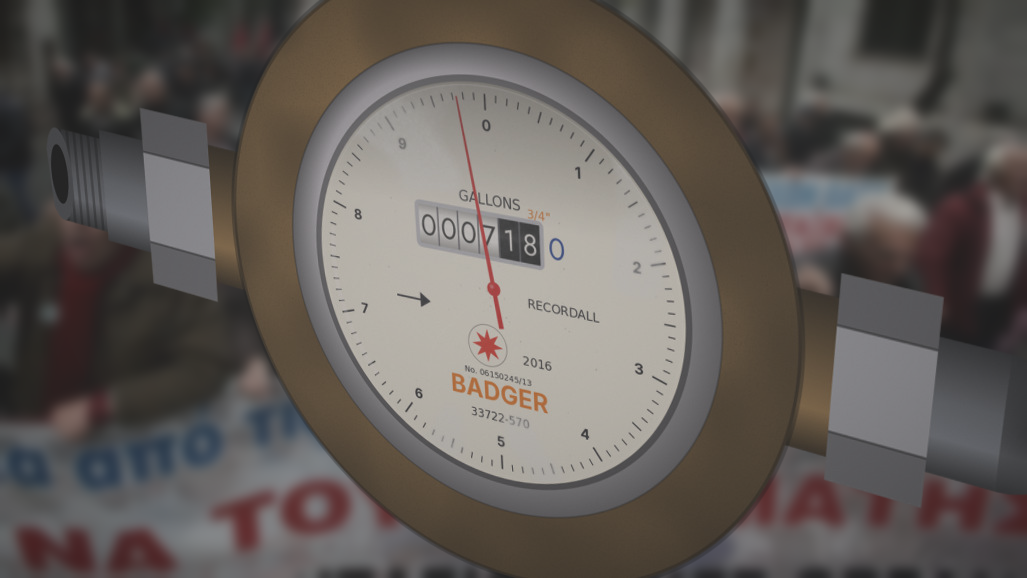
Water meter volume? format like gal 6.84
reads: gal 7179.7
